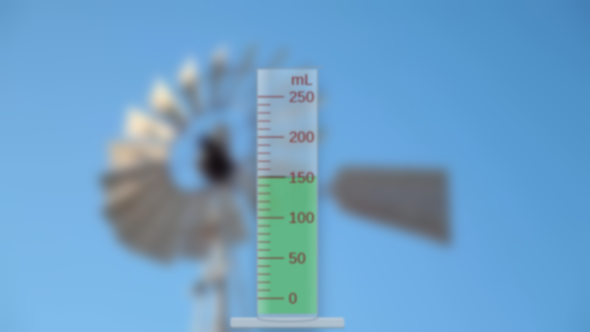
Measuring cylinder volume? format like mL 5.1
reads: mL 150
